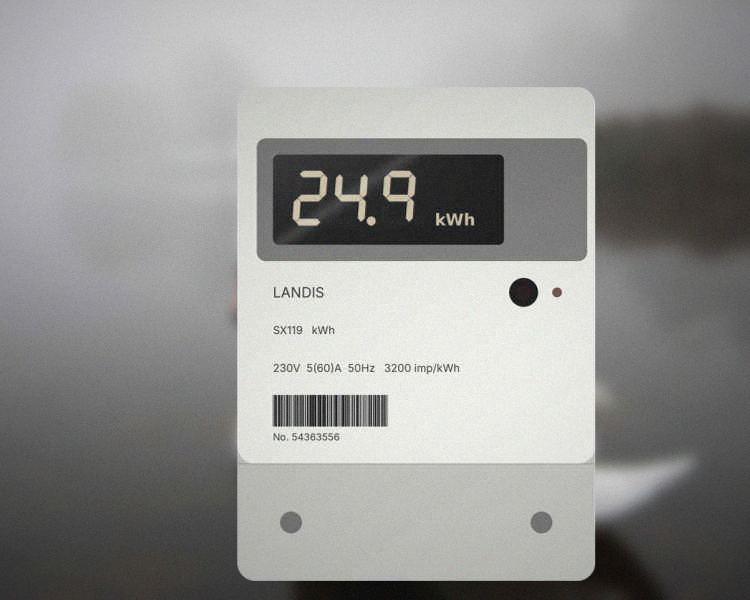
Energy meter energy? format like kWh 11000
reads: kWh 24.9
